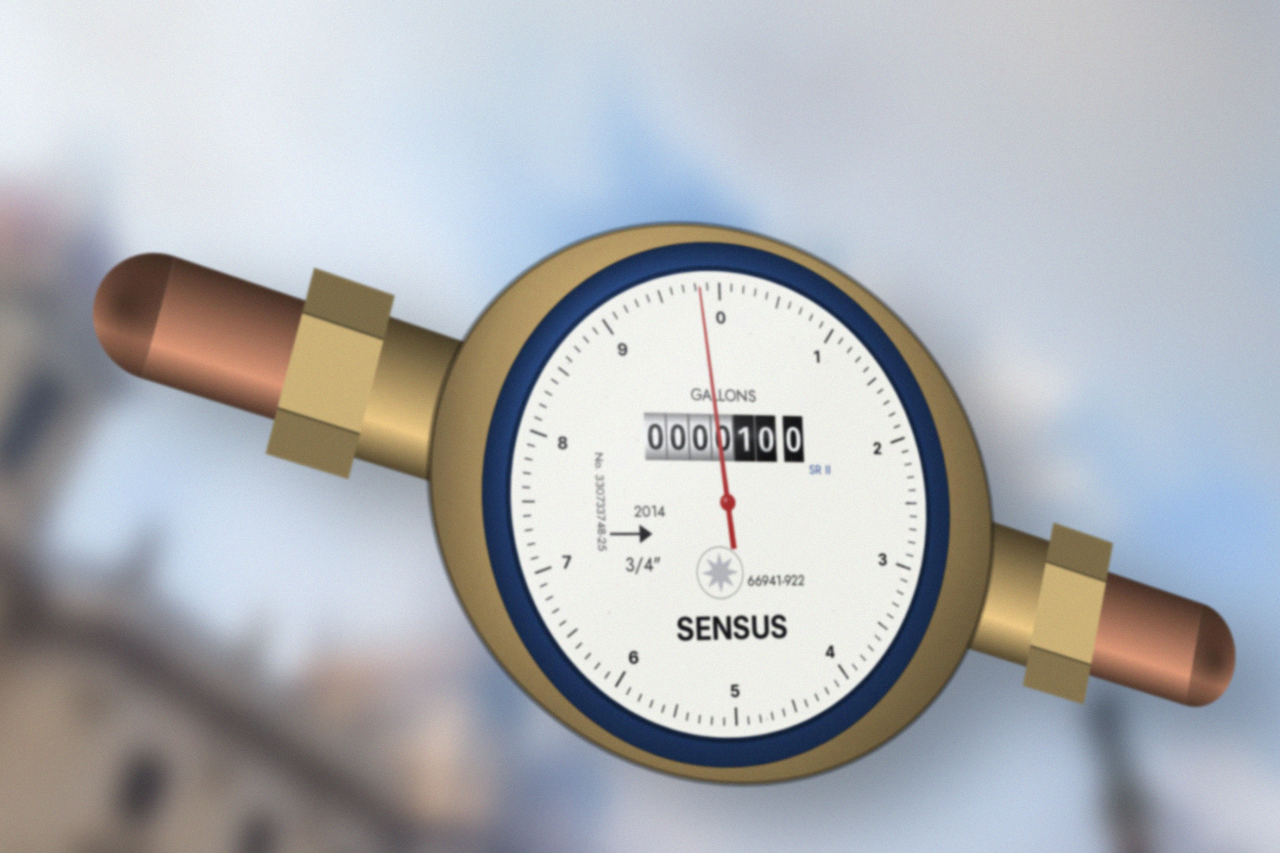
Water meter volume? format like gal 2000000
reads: gal 99.8
